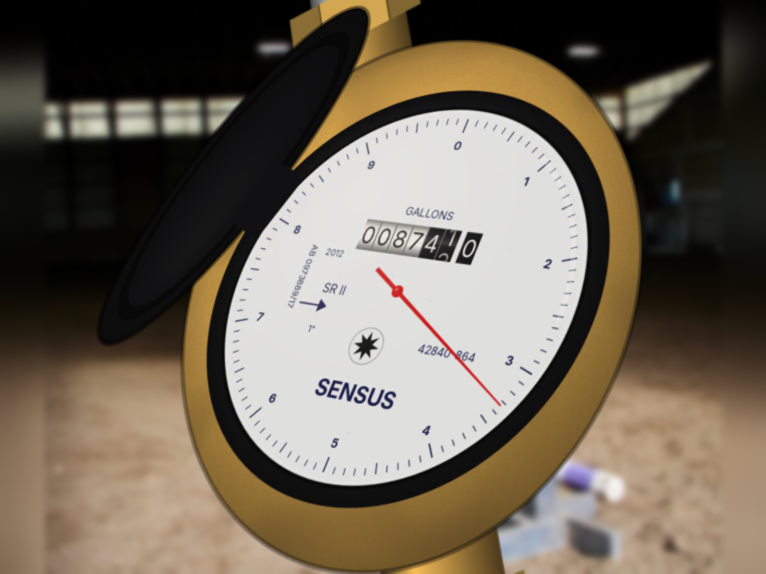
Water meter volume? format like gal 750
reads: gal 87413.3
